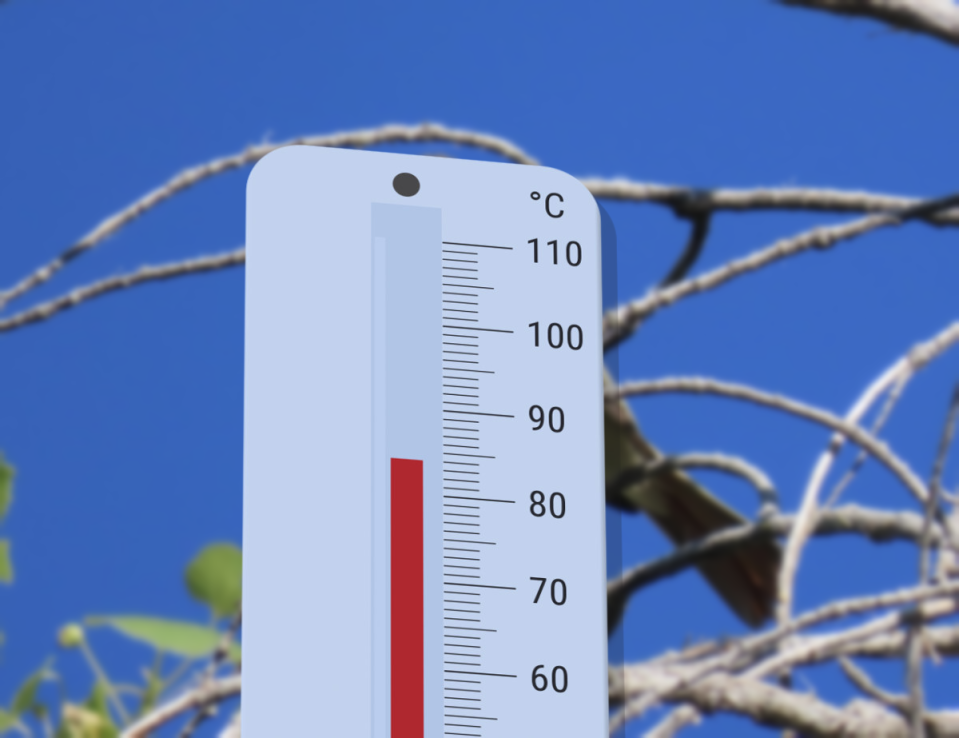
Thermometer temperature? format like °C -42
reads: °C 84
